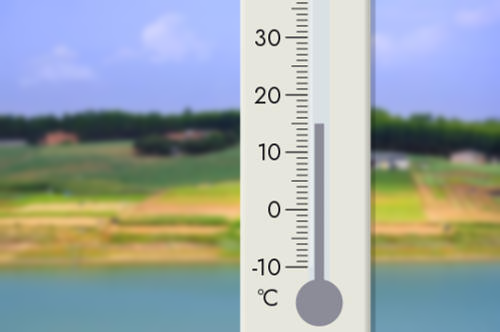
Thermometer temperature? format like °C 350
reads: °C 15
